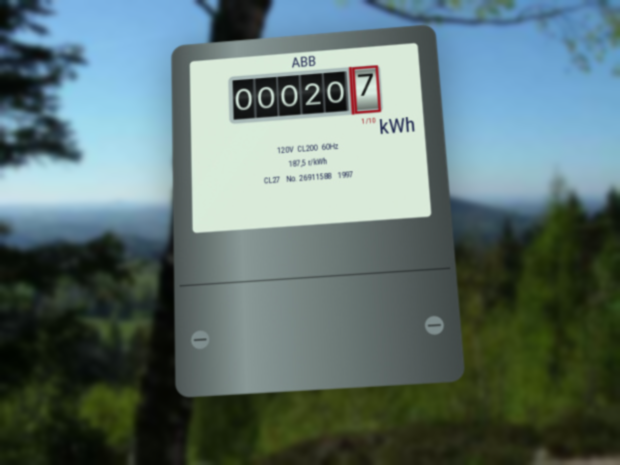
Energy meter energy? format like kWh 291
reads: kWh 20.7
